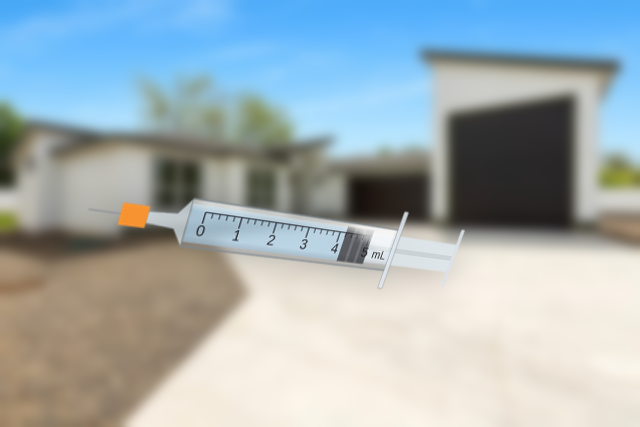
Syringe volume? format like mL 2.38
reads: mL 4.2
